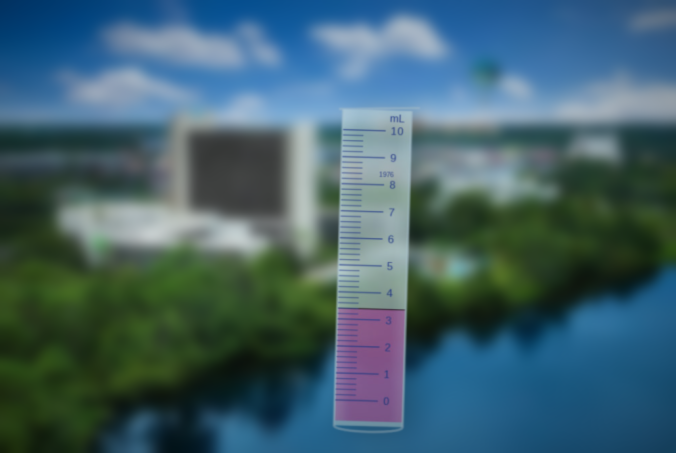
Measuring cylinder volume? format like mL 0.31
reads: mL 3.4
